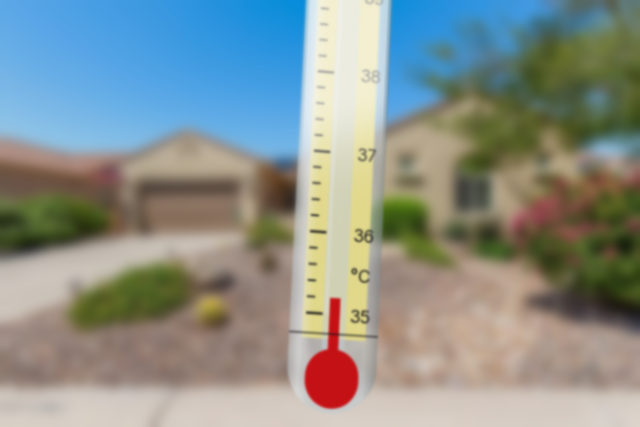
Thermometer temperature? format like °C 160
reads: °C 35.2
